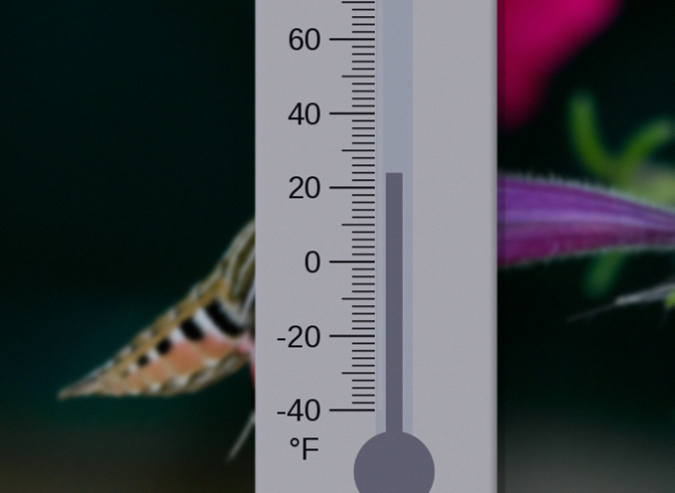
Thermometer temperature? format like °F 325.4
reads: °F 24
